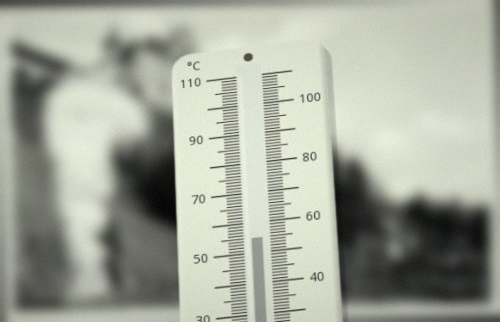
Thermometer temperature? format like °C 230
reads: °C 55
